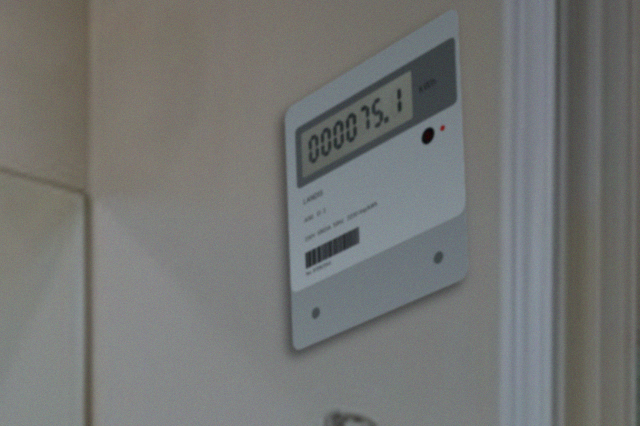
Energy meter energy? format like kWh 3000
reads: kWh 75.1
